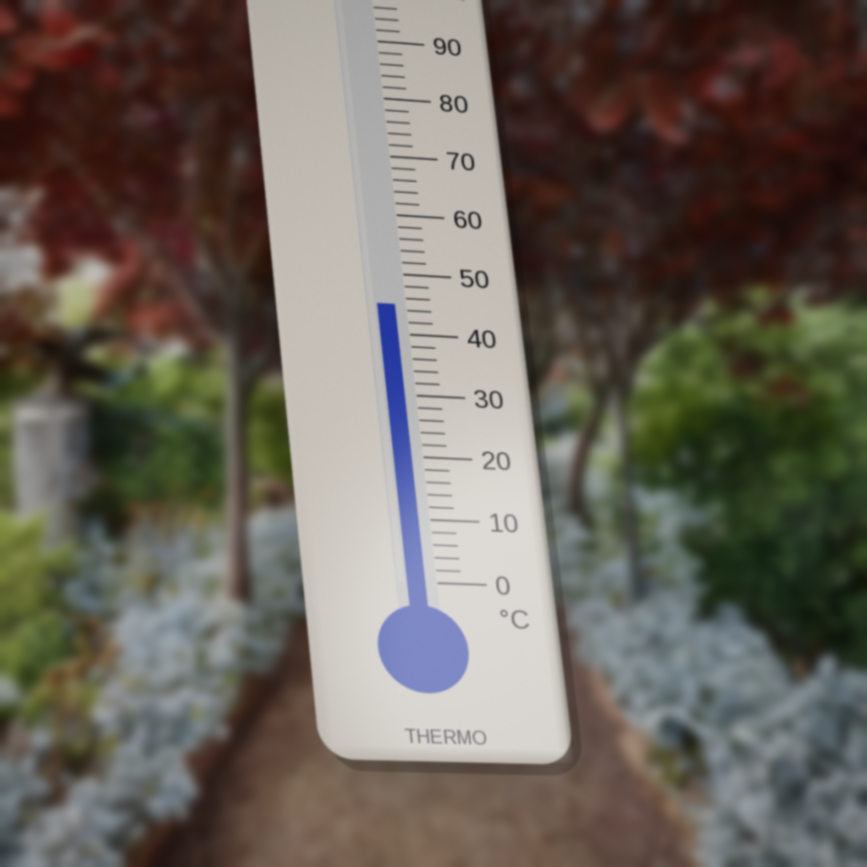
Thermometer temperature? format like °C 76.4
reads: °C 45
